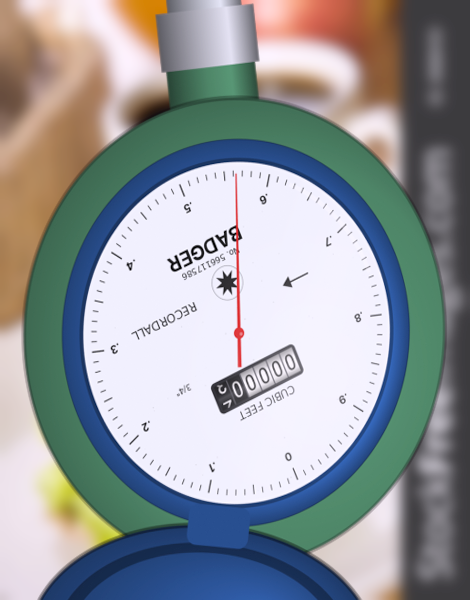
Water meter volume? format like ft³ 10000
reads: ft³ 2.56
